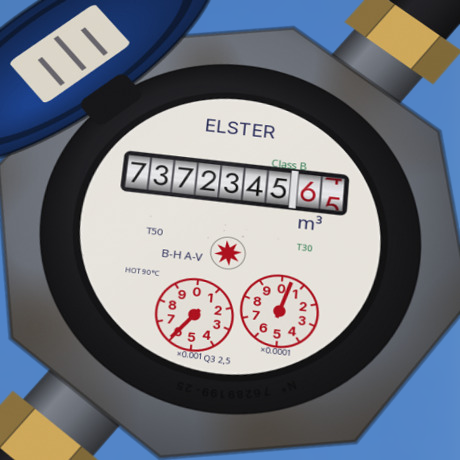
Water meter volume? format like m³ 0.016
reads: m³ 7372345.6460
